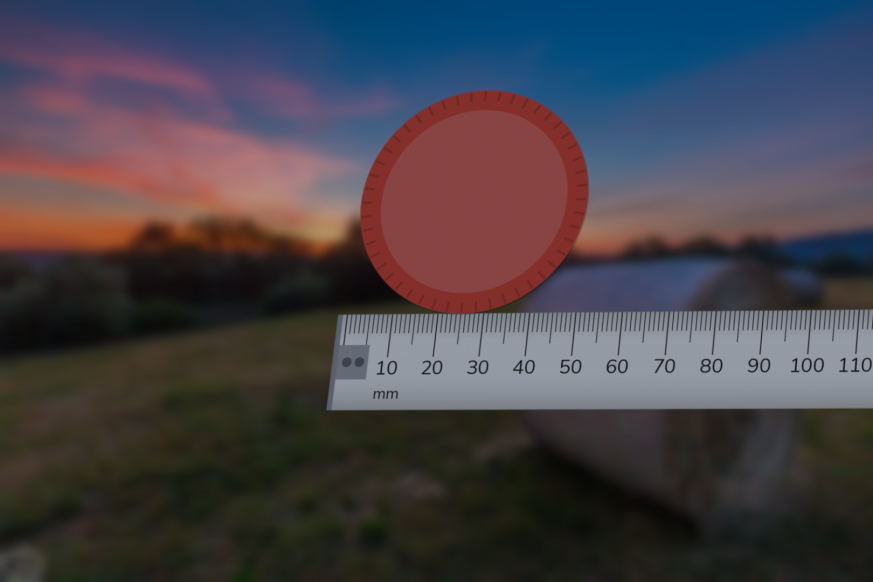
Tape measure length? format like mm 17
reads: mm 50
